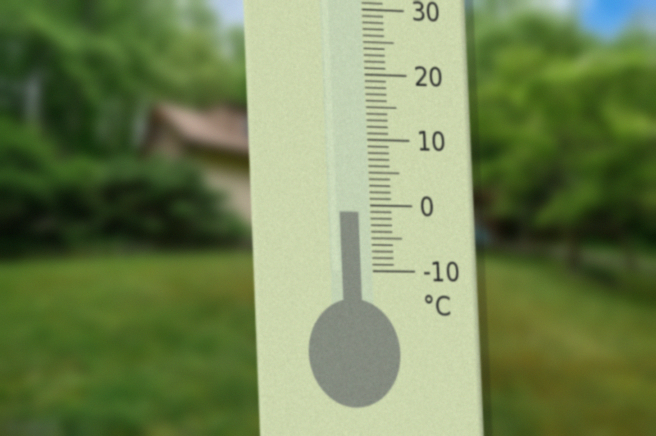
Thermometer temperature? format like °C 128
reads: °C -1
